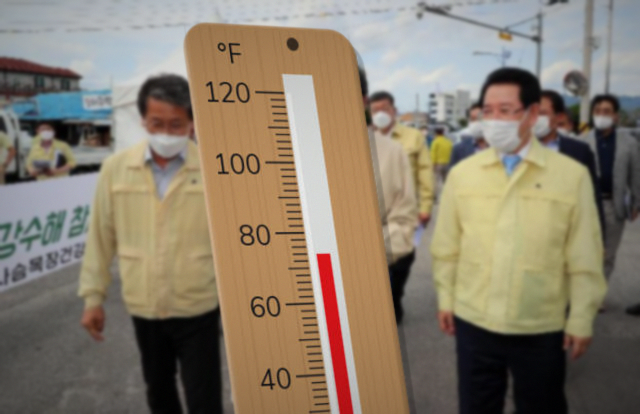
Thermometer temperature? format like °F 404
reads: °F 74
